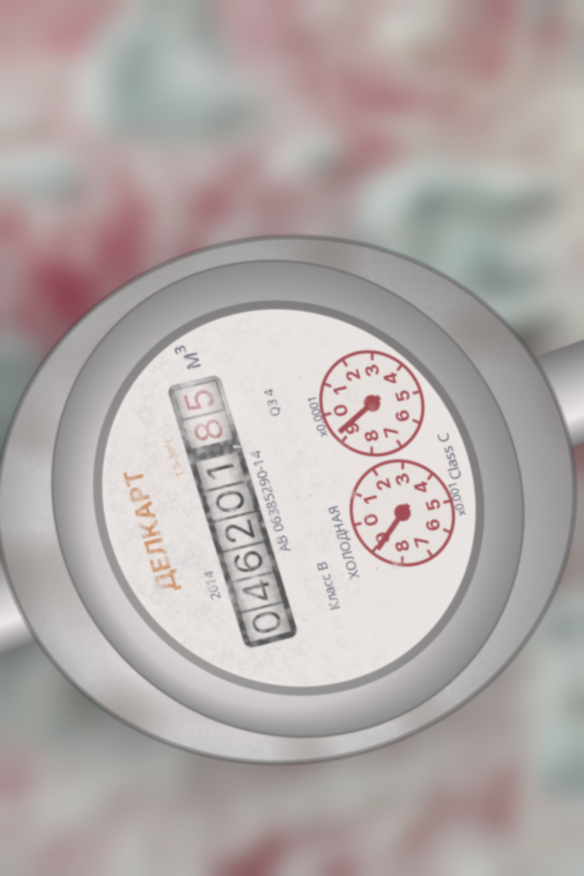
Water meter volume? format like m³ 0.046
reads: m³ 46201.8589
